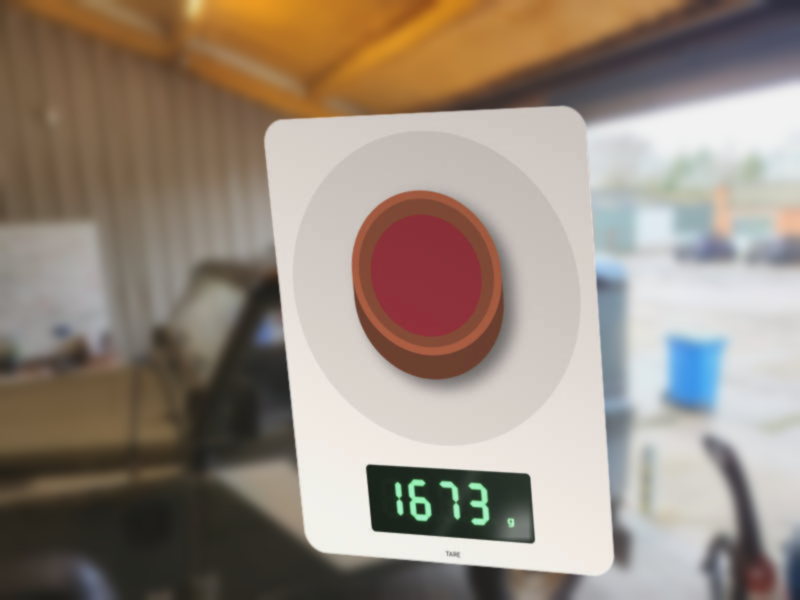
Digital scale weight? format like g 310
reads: g 1673
